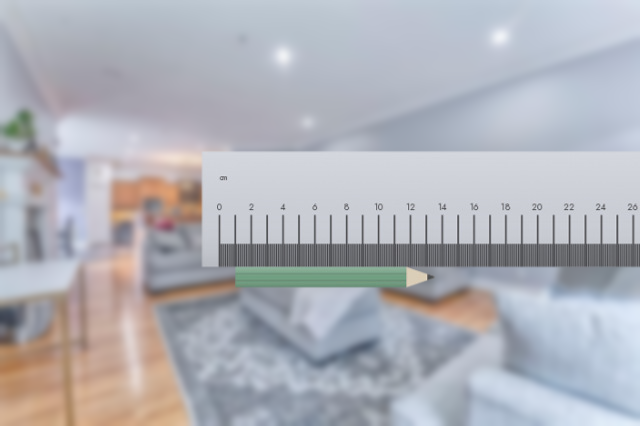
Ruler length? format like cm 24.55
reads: cm 12.5
